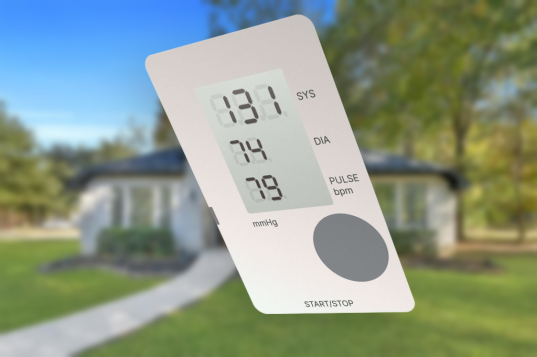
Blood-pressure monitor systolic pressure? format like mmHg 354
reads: mmHg 131
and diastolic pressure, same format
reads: mmHg 74
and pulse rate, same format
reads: bpm 79
